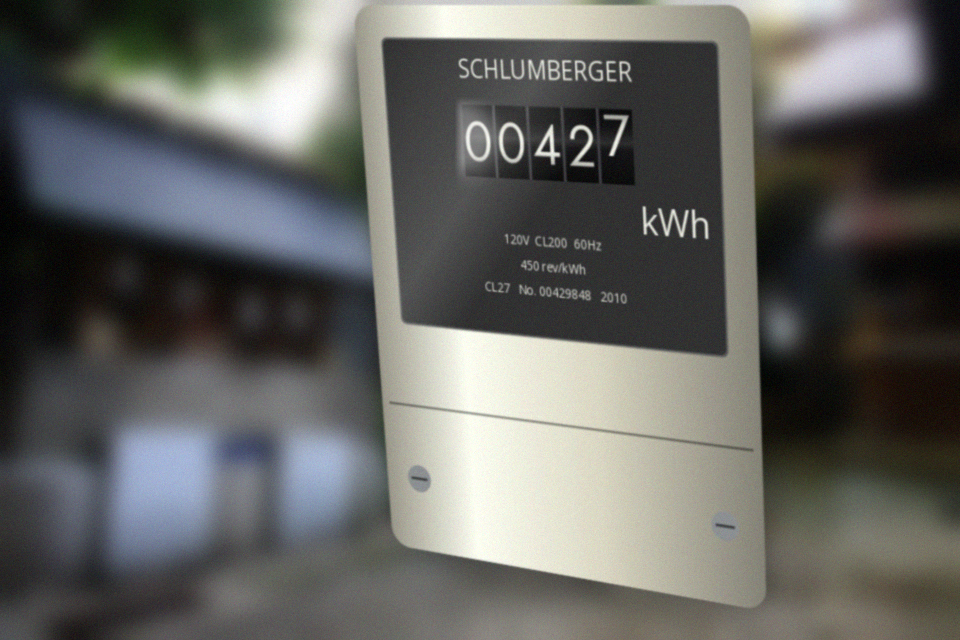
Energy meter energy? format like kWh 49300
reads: kWh 427
